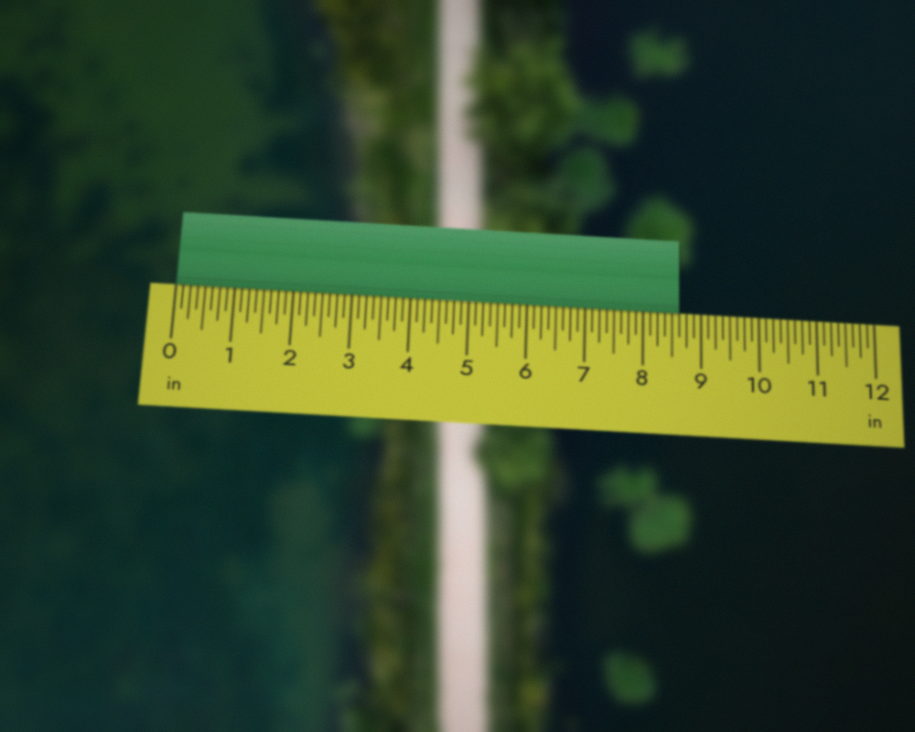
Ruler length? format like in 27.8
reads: in 8.625
